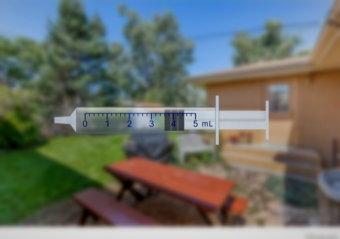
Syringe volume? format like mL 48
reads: mL 3.6
